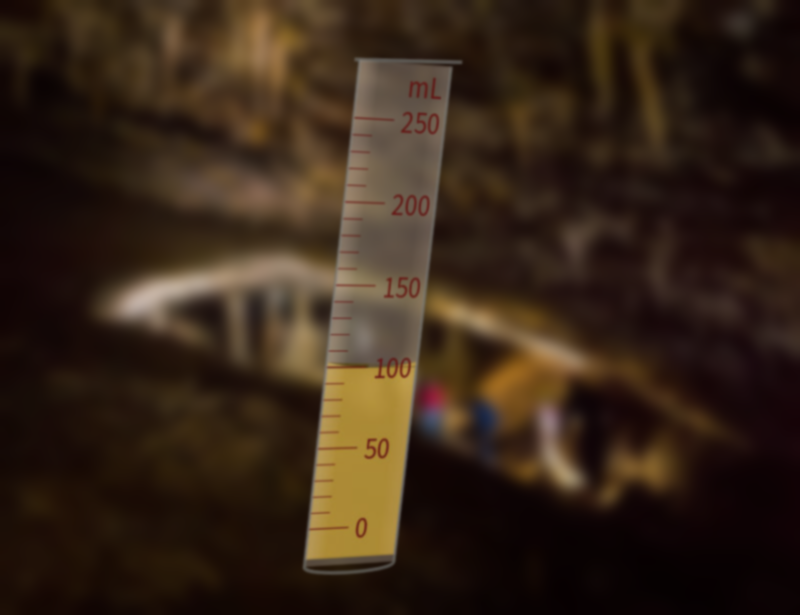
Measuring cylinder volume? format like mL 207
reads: mL 100
